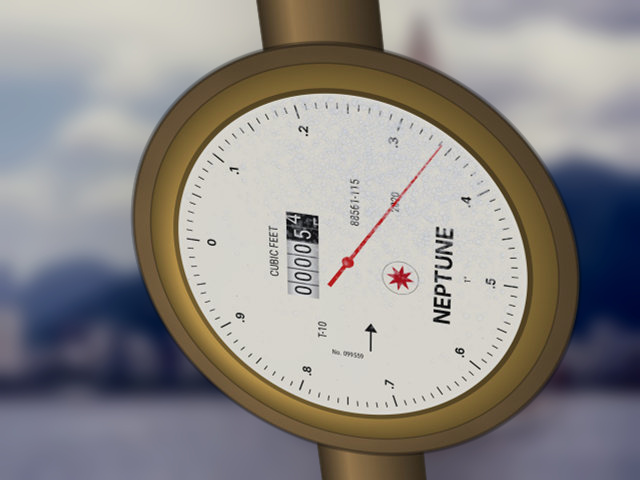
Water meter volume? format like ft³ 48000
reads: ft³ 54.34
